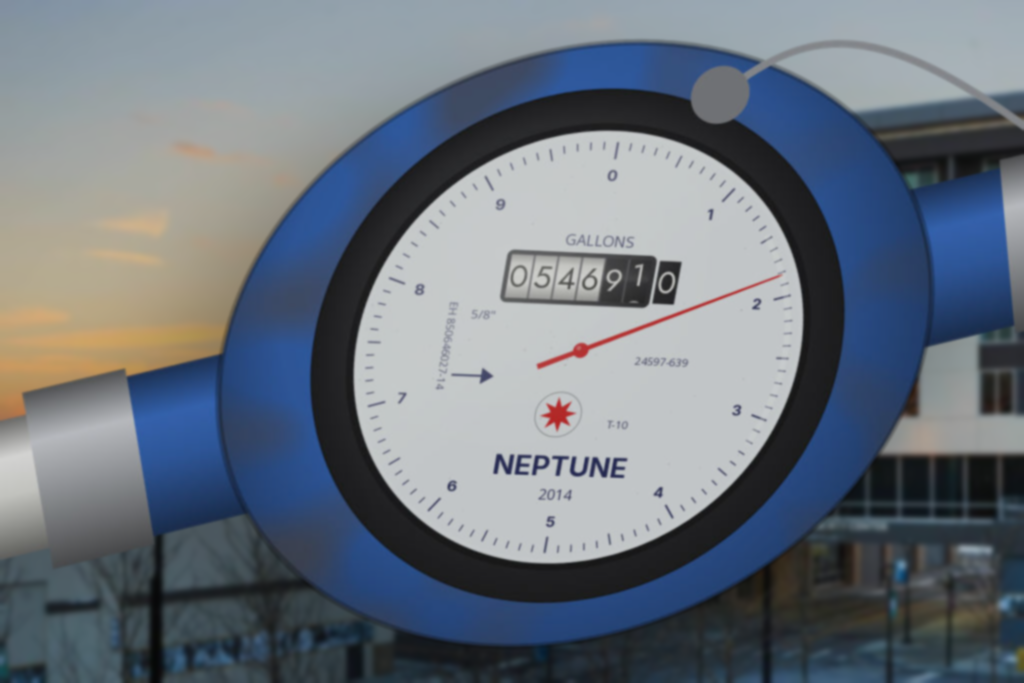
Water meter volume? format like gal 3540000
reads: gal 546911.8
